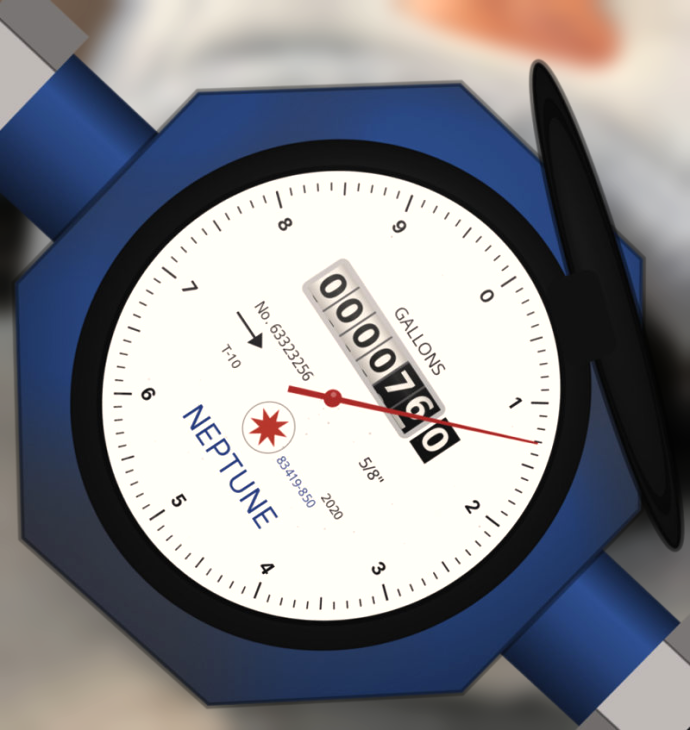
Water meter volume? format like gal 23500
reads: gal 761.3
